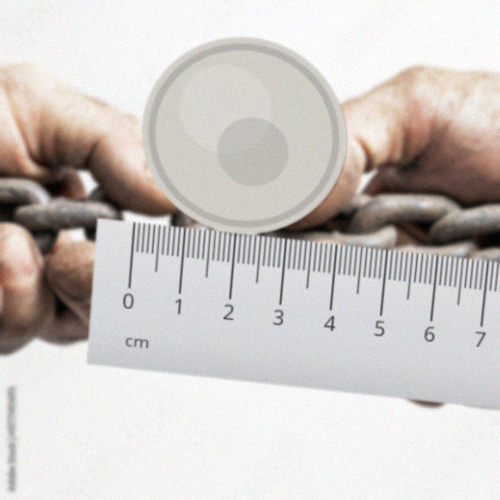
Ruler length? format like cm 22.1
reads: cm 4
